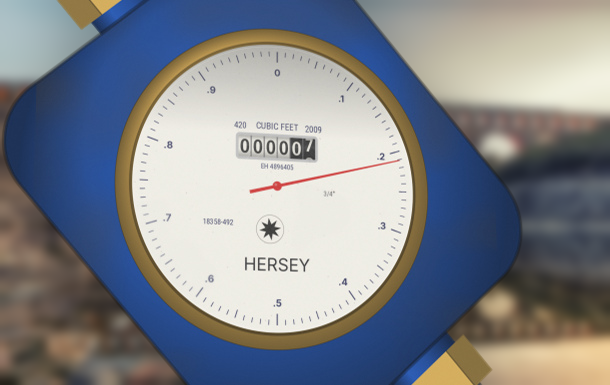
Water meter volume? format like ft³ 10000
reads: ft³ 7.21
